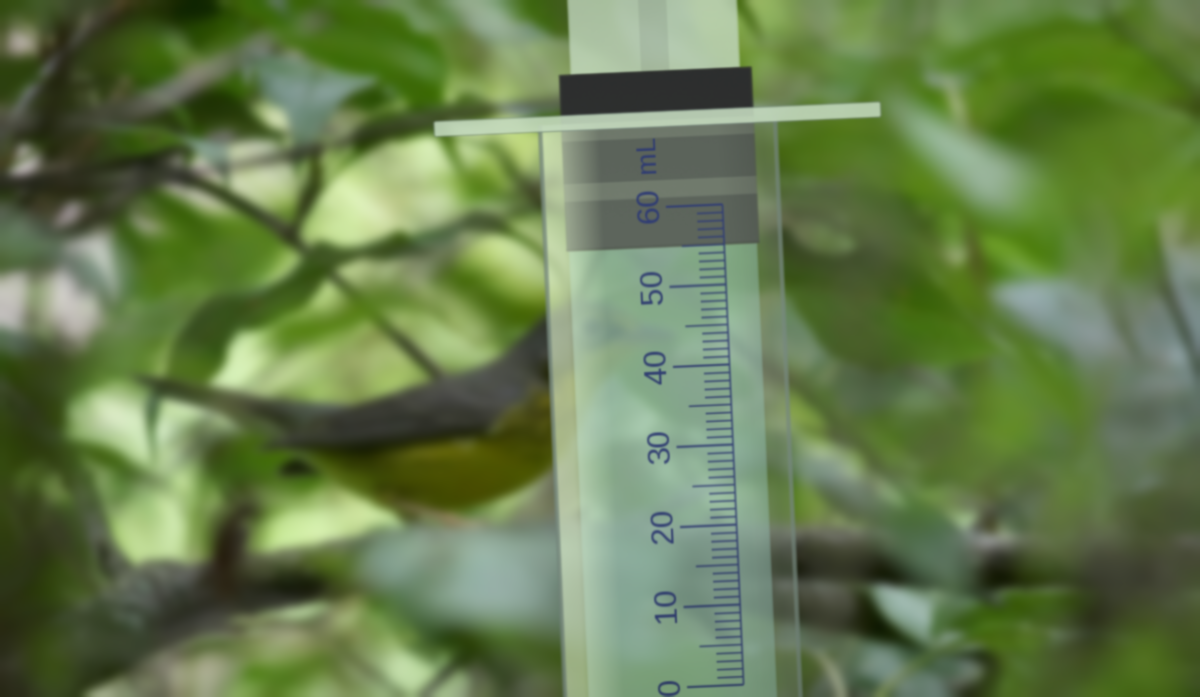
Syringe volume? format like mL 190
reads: mL 55
